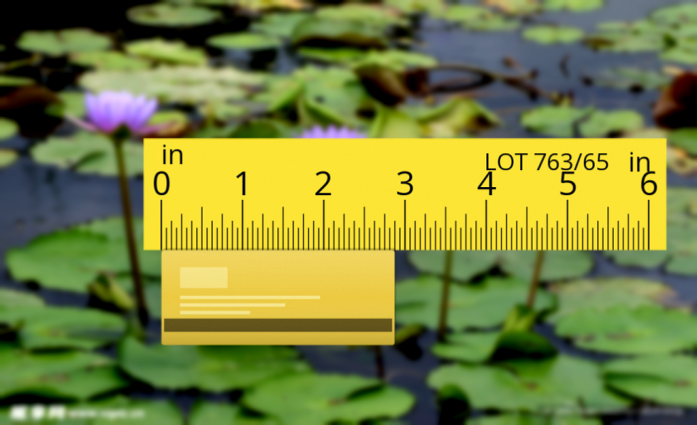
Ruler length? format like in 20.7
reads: in 2.875
